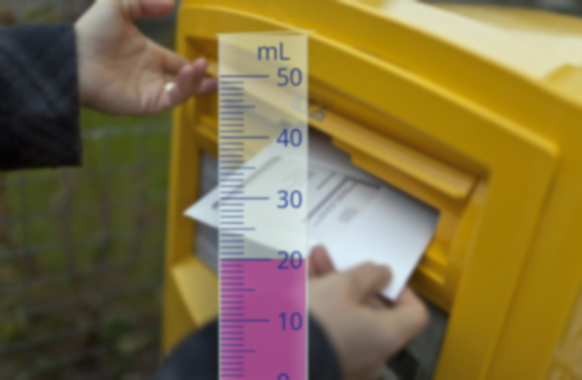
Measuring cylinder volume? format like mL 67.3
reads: mL 20
